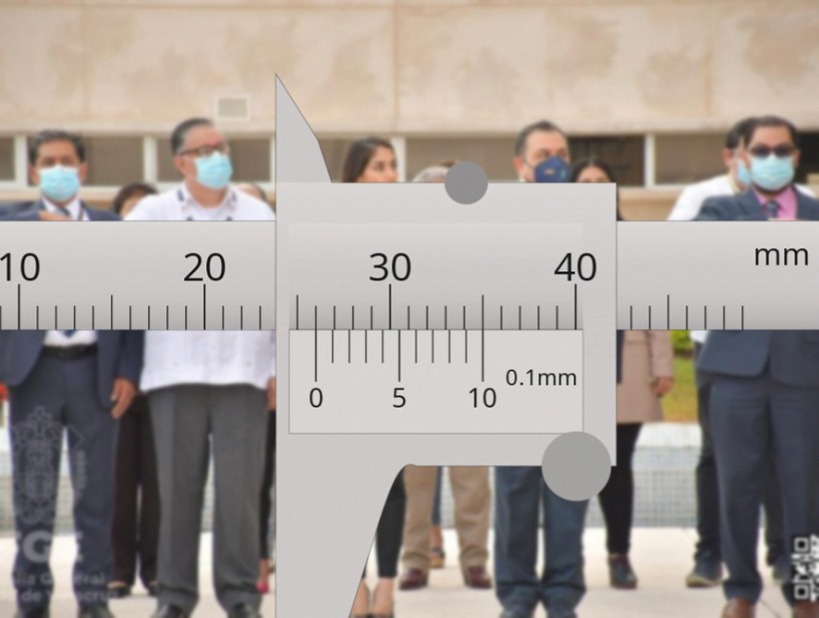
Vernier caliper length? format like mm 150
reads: mm 26.0
